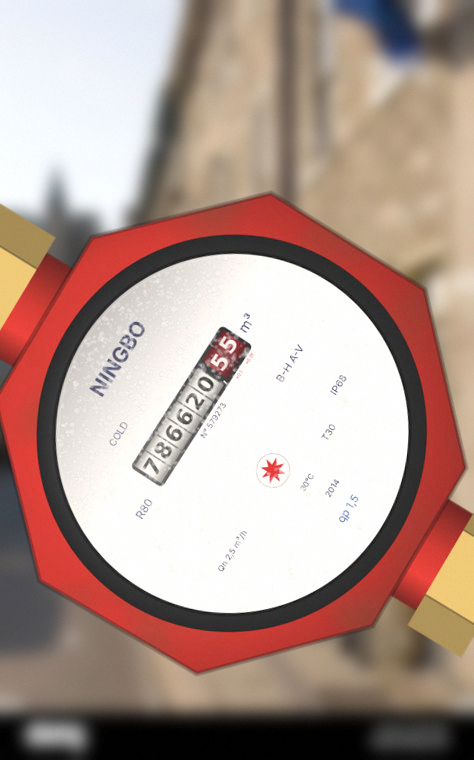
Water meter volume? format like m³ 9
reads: m³ 786620.55
